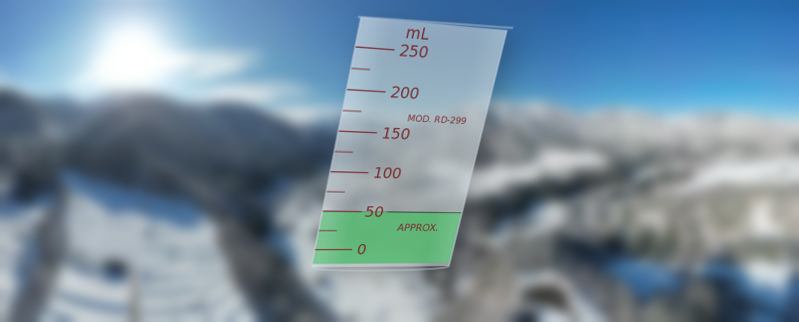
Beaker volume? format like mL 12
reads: mL 50
